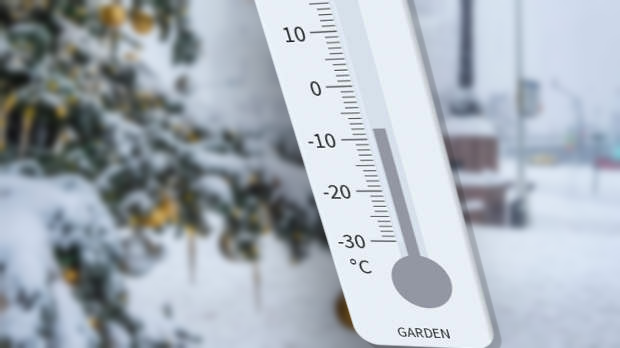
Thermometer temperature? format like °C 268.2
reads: °C -8
